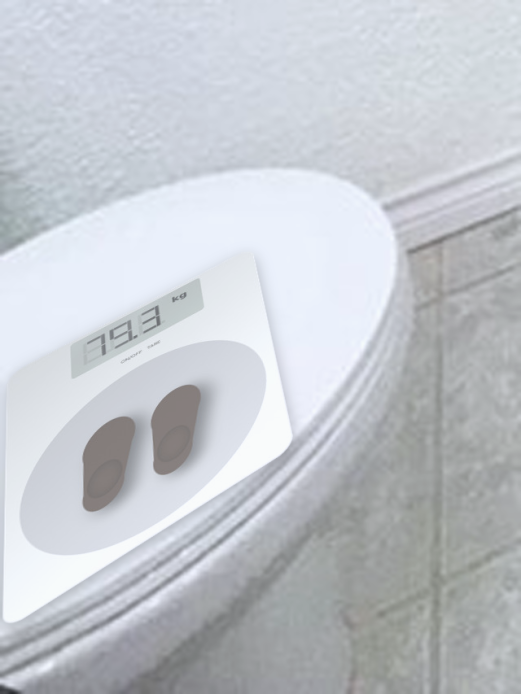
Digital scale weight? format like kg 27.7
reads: kg 79.3
